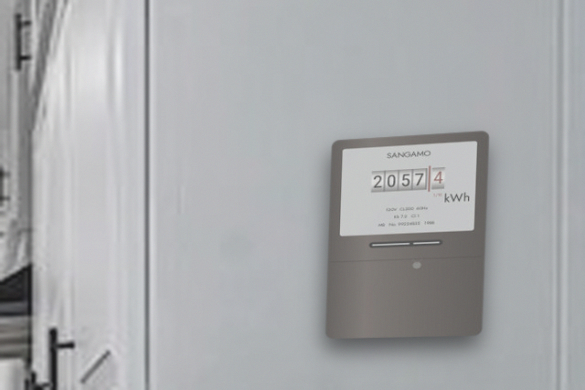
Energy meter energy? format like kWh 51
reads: kWh 2057.4
